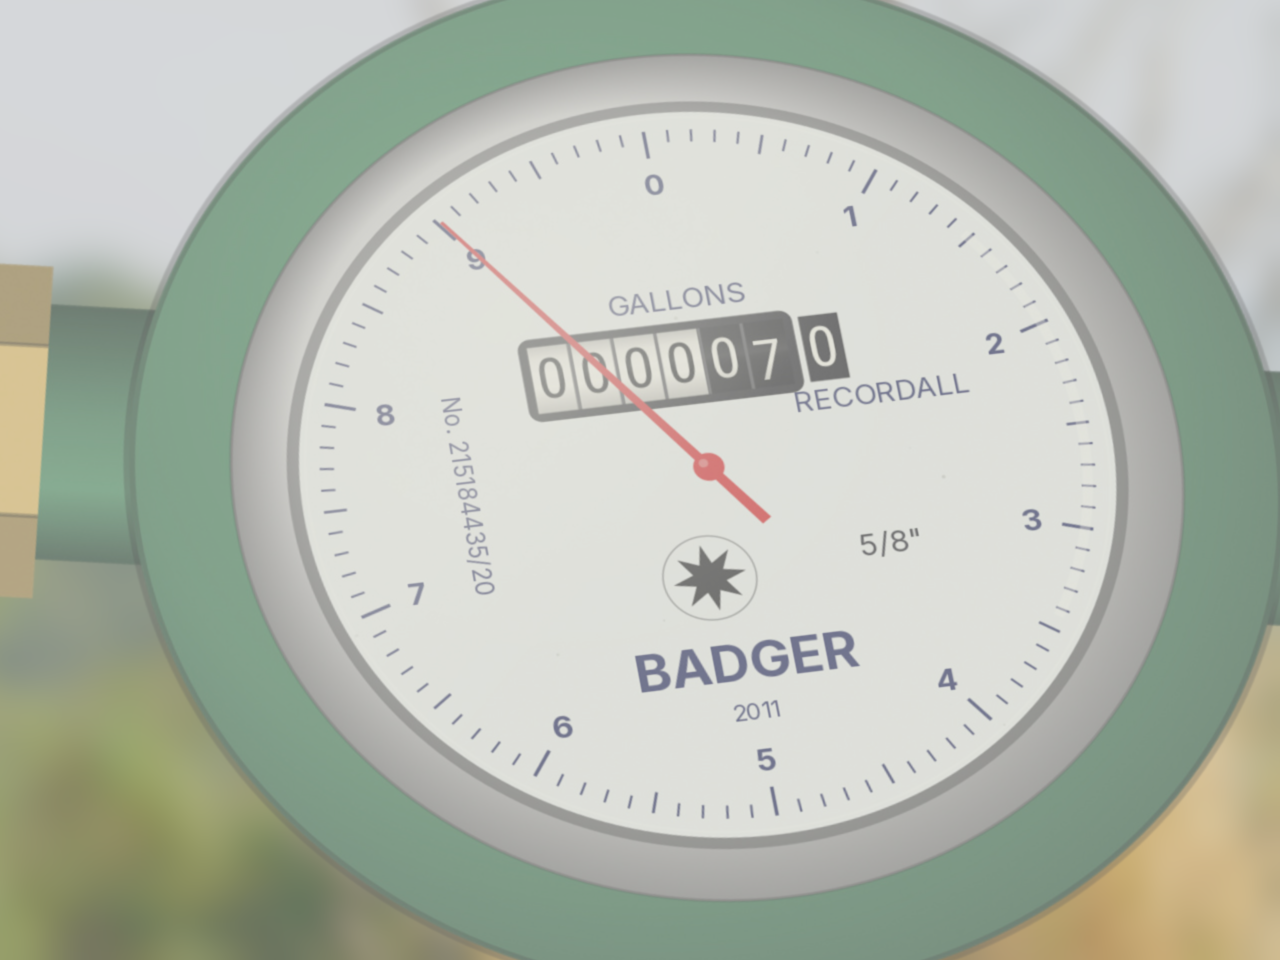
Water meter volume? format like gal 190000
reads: gal 69.0
